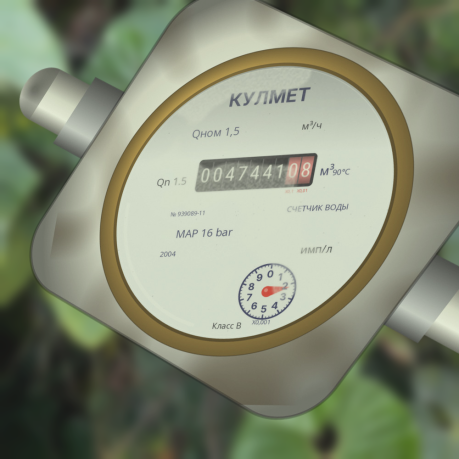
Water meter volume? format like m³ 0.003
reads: m³ 47441.082
